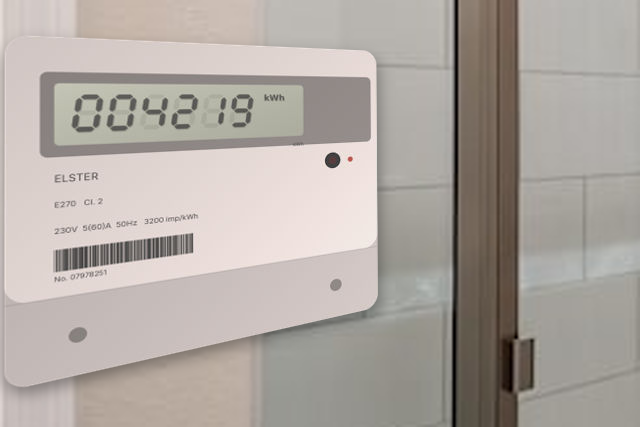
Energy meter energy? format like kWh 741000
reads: kWh 4219
